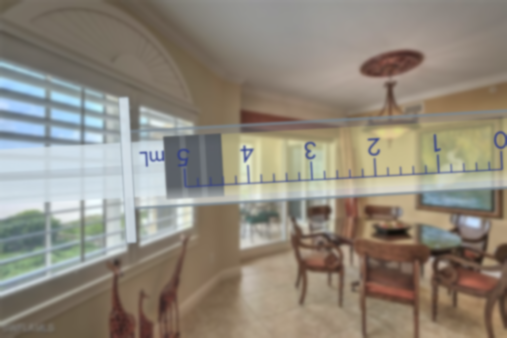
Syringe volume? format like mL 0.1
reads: mL 4.4
